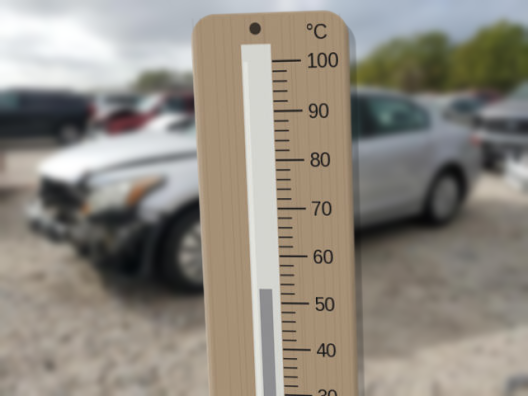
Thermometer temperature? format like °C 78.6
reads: °C 53
